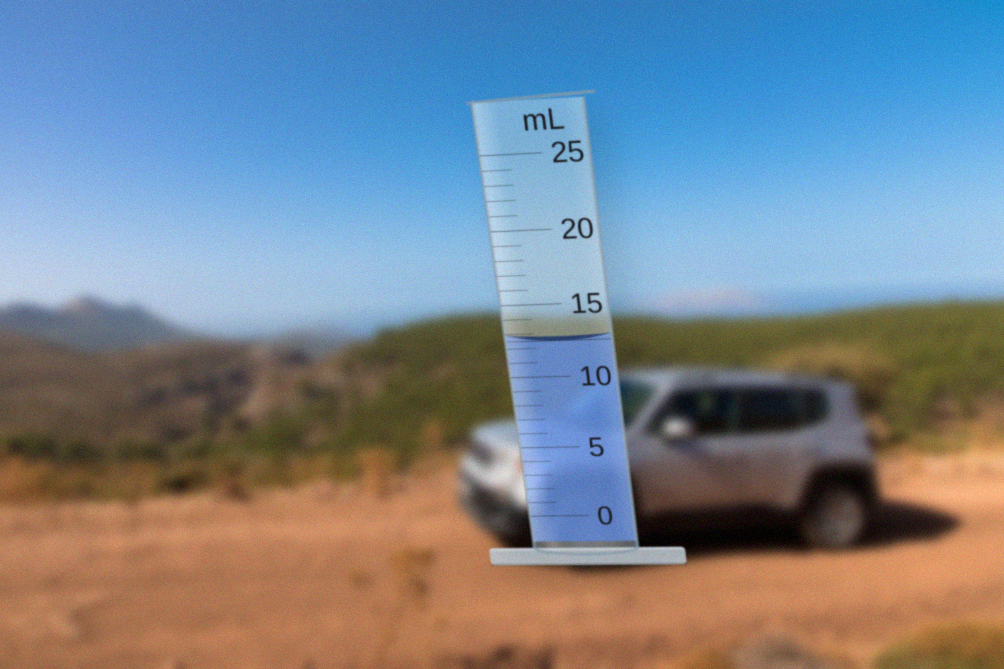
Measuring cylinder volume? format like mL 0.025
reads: mL 12.5
